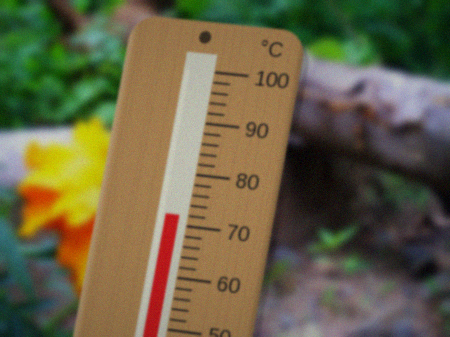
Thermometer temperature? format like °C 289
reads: °C 72
